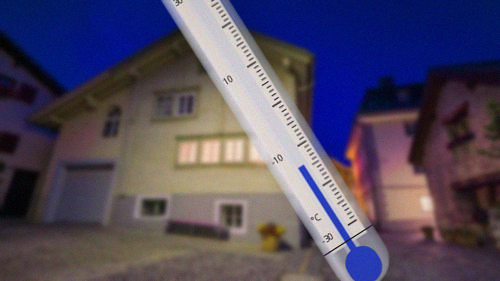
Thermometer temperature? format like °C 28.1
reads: °C -14
